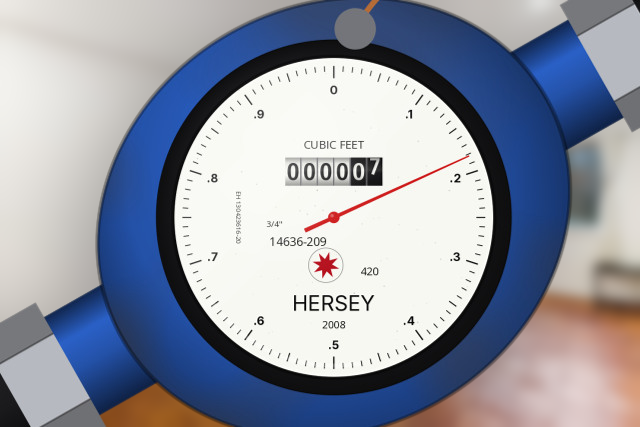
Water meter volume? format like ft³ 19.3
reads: ft³ 7.18
